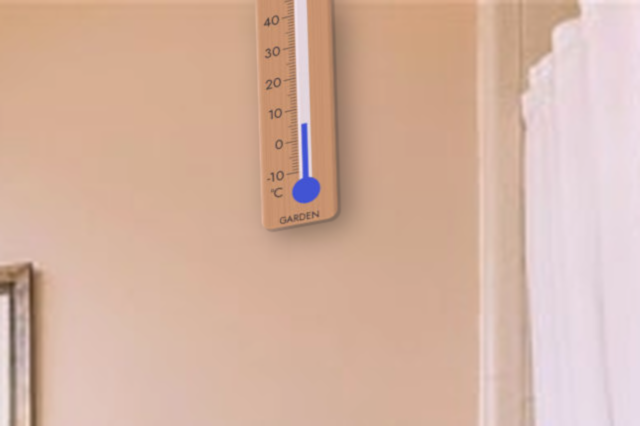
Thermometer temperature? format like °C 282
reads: °C 5
